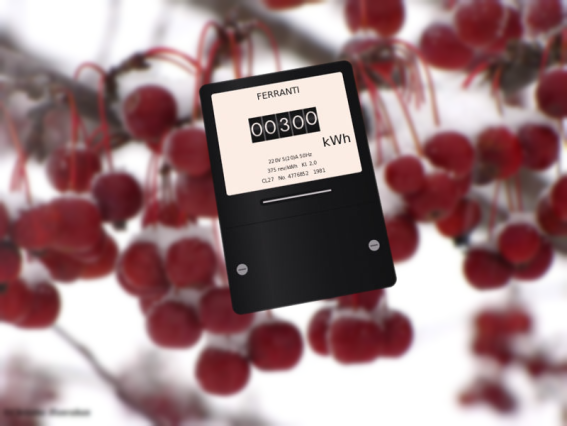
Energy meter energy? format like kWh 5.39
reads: kWh 300
